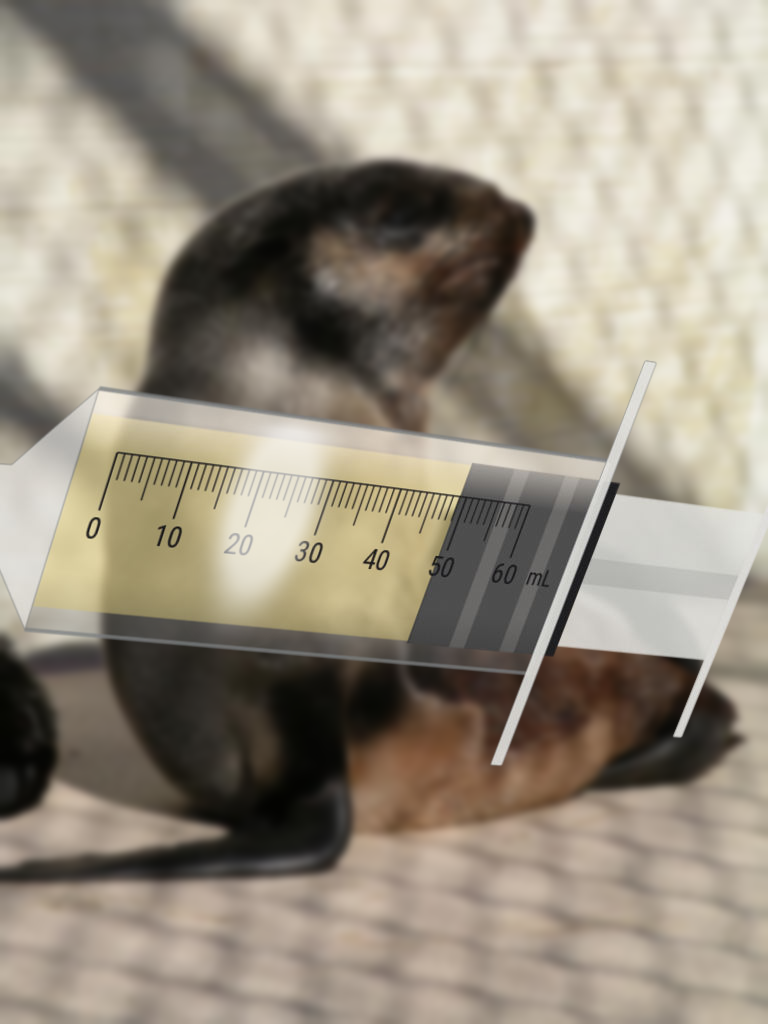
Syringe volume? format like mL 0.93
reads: mL 49
